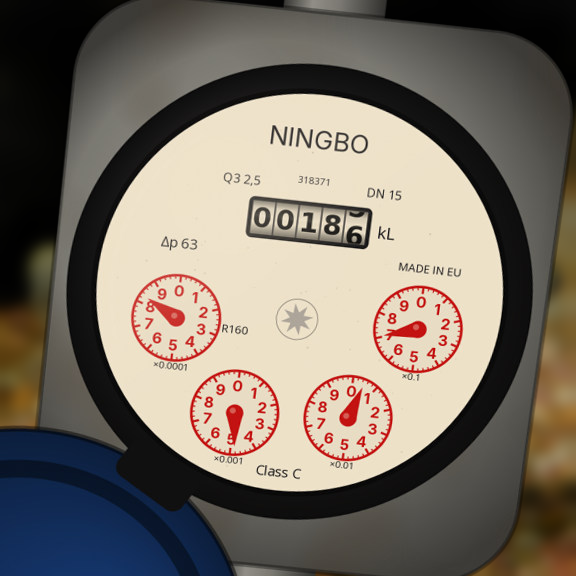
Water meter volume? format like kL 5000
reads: kL 185.7048
